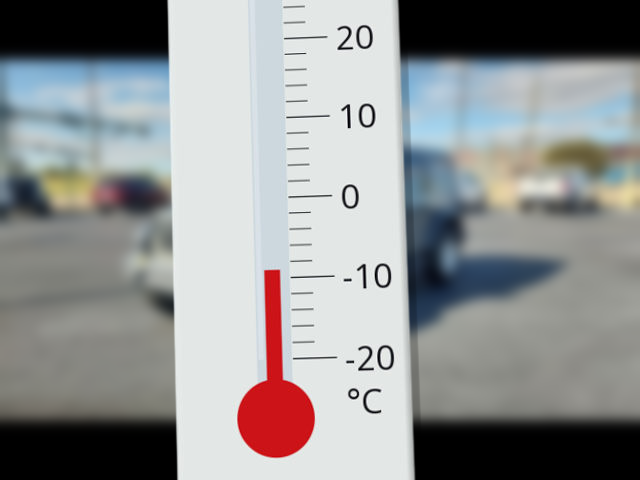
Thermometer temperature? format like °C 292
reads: °C -9
